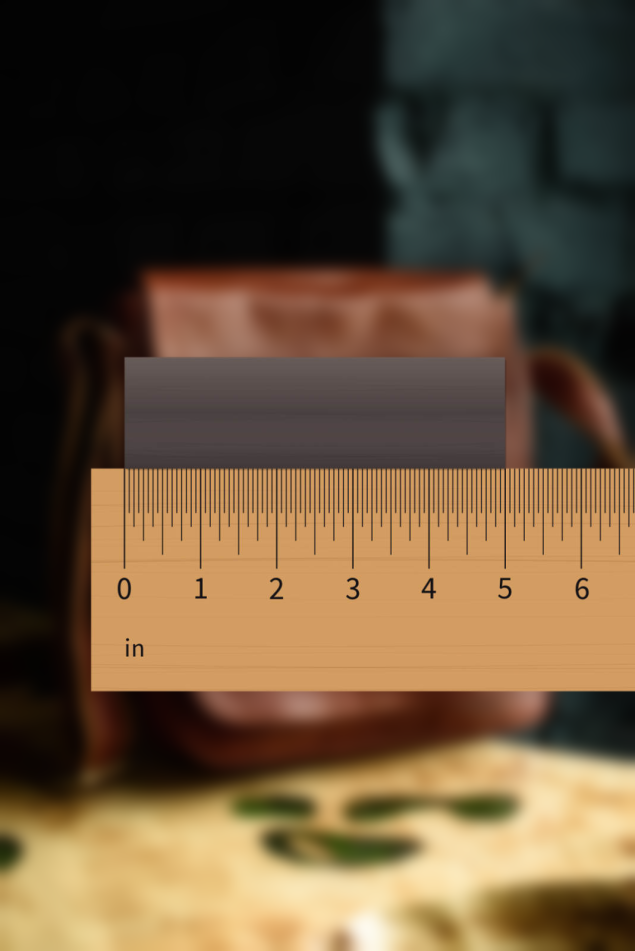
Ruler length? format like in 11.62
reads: in 5
